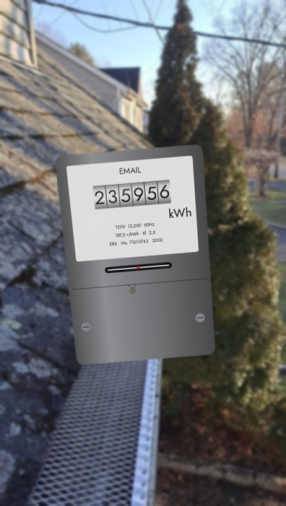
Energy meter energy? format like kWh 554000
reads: kWh 235956
